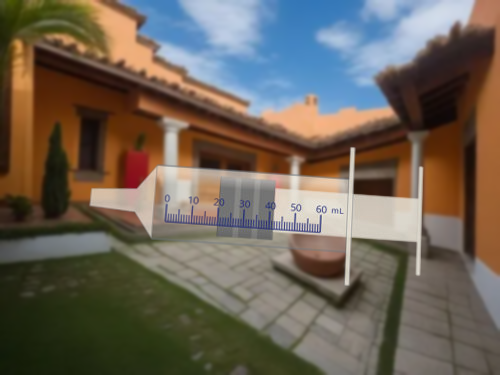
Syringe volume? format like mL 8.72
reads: mL 20
